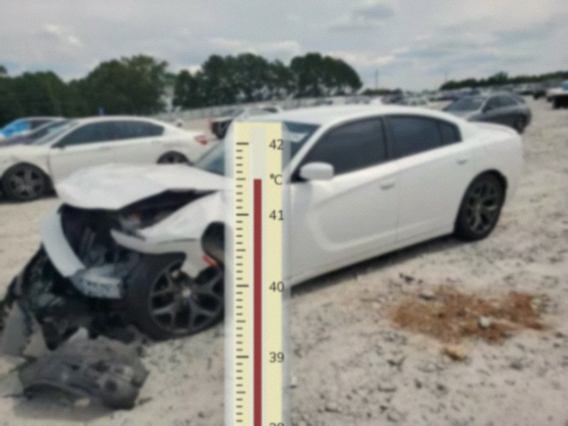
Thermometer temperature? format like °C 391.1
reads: °C 41.5
